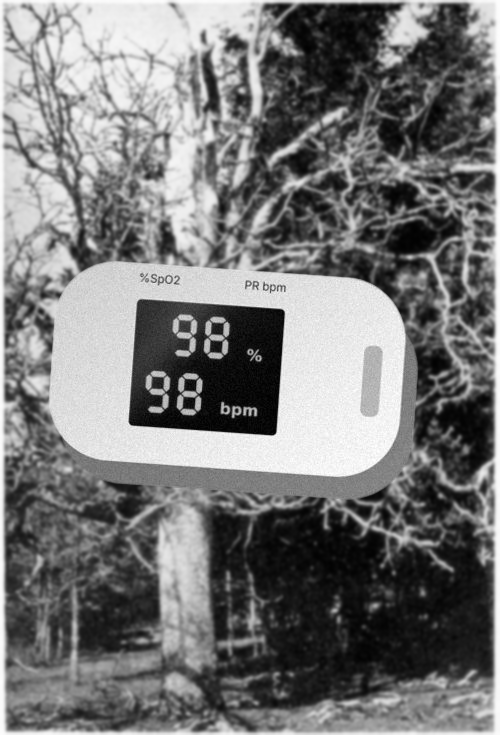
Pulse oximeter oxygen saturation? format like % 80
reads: % 98
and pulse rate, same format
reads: bpm 98
